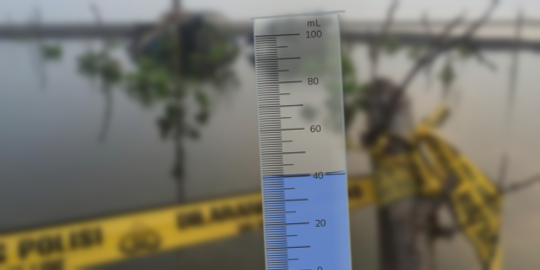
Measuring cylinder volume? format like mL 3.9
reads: mL 40
